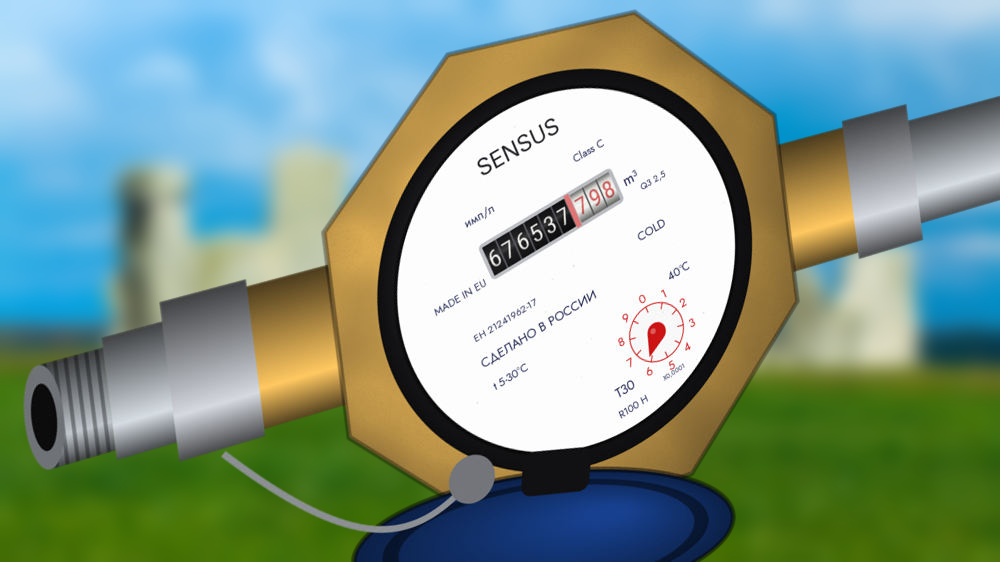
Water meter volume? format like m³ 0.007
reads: m³ 676537.7986
